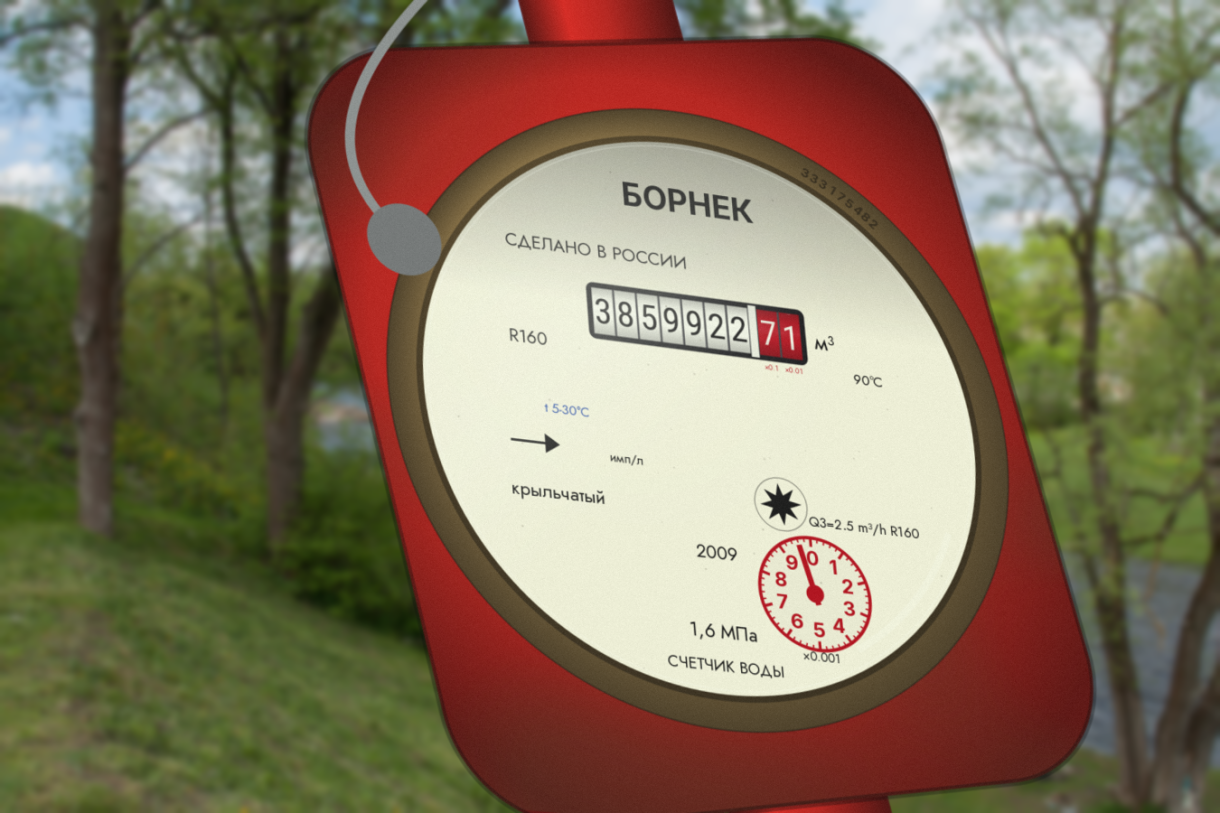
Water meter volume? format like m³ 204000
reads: m³ 3859922.709
